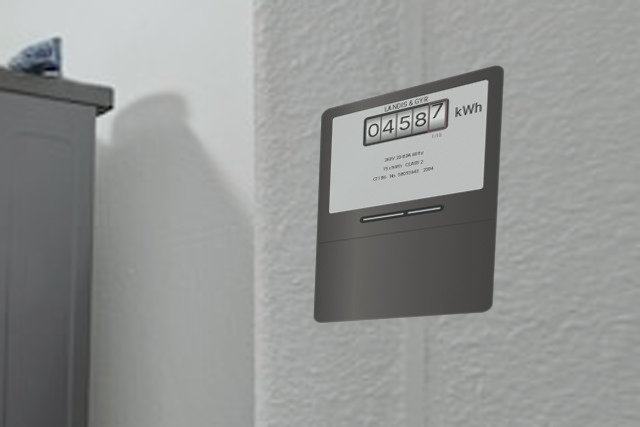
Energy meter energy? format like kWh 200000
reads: kWh 458.7
